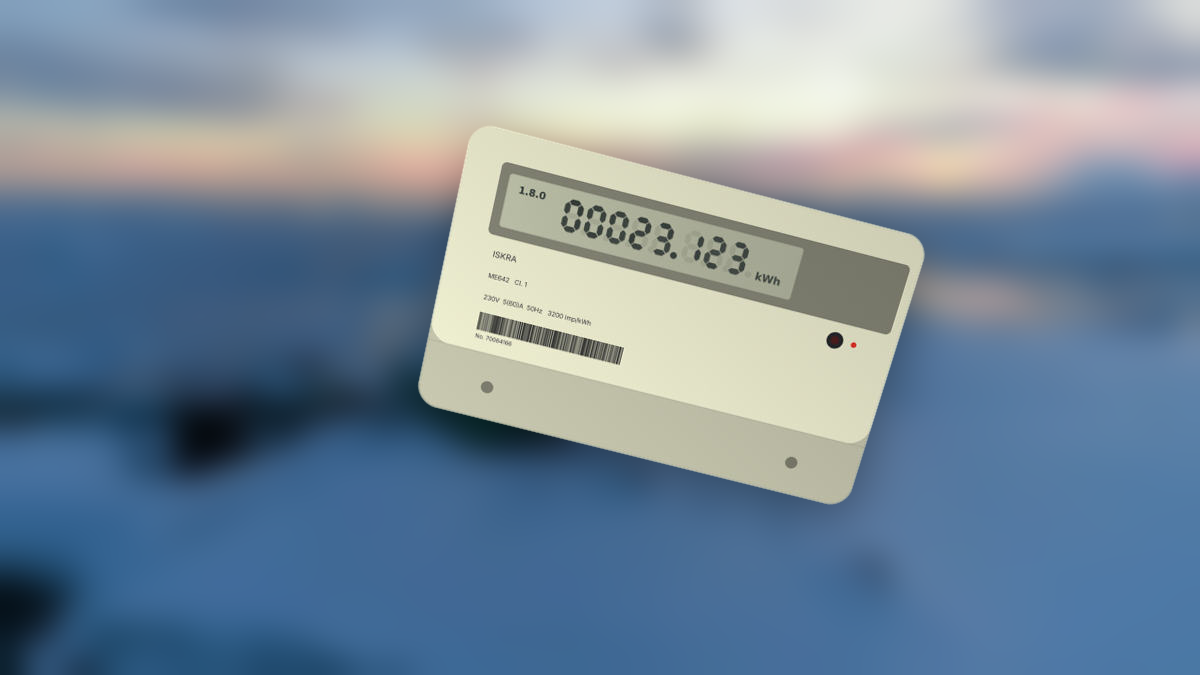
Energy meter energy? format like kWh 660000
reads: kWh 23.123
